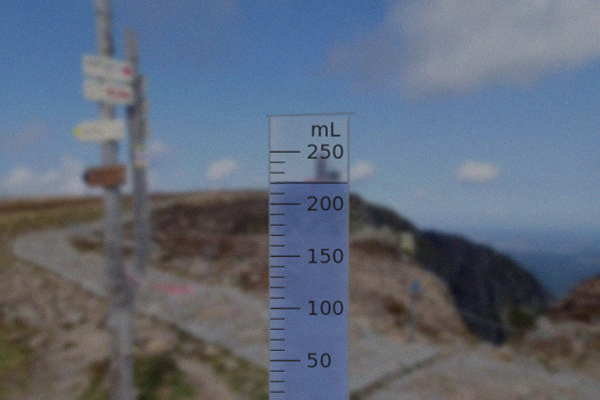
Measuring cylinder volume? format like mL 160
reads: mL 220
